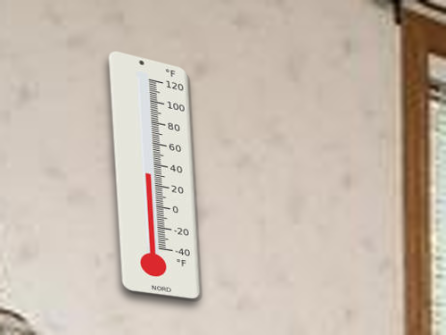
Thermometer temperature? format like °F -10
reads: °F 30
